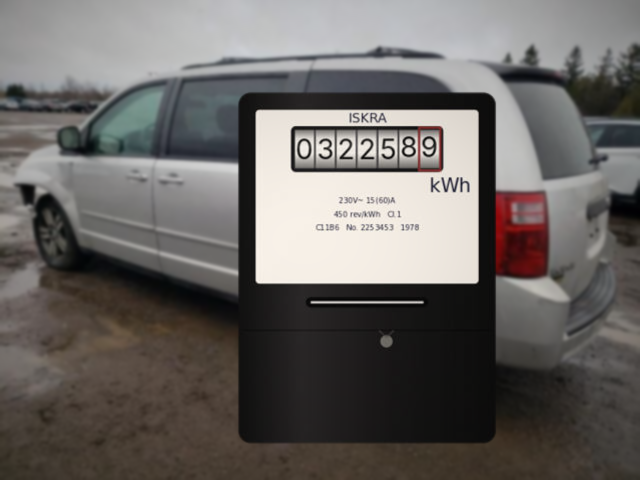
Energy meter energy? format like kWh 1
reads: kWh 32258.9
